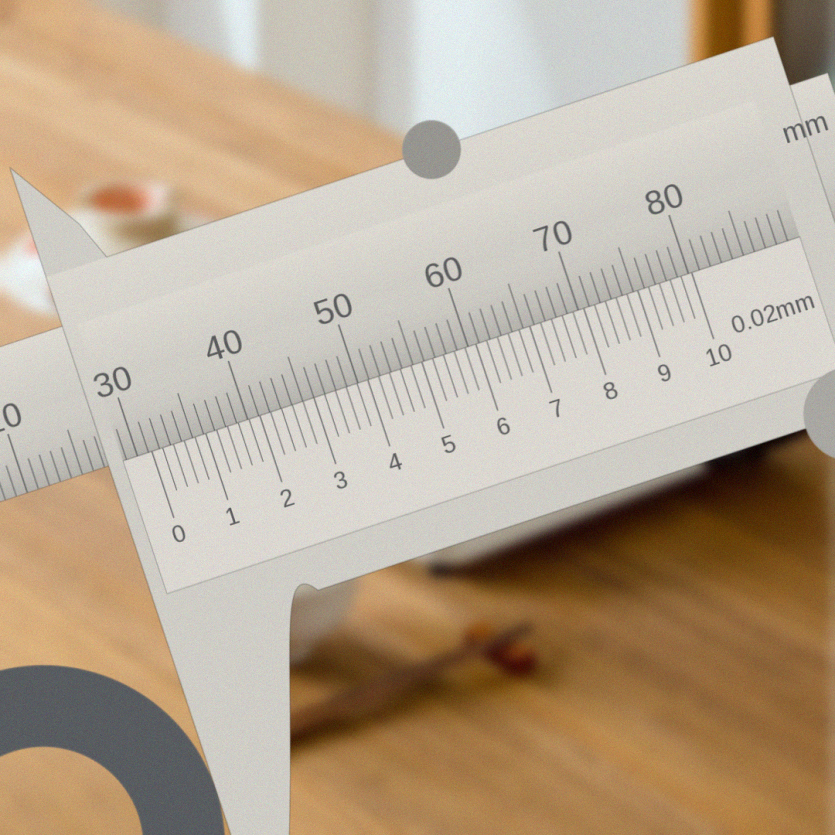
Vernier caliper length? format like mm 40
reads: mm 31.3
